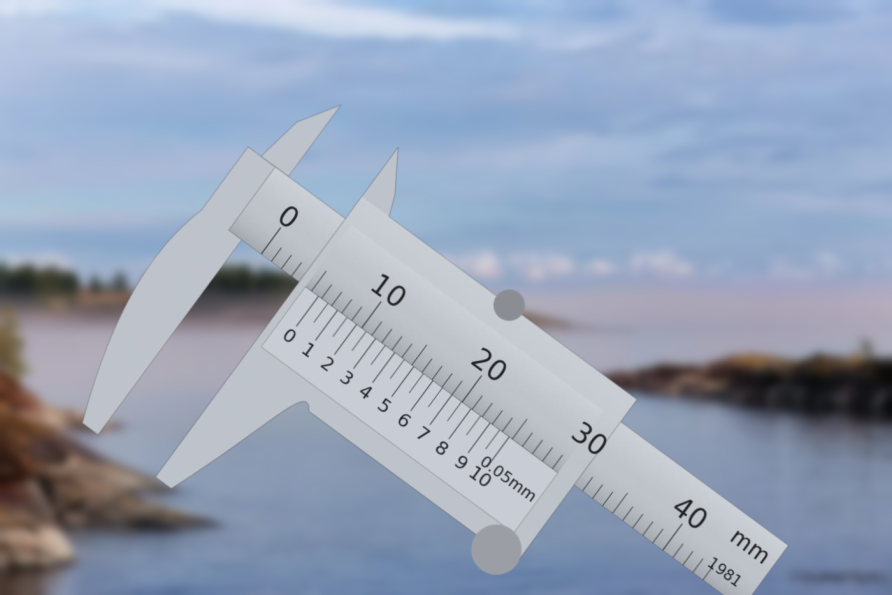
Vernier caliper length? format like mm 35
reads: mm 5.7
